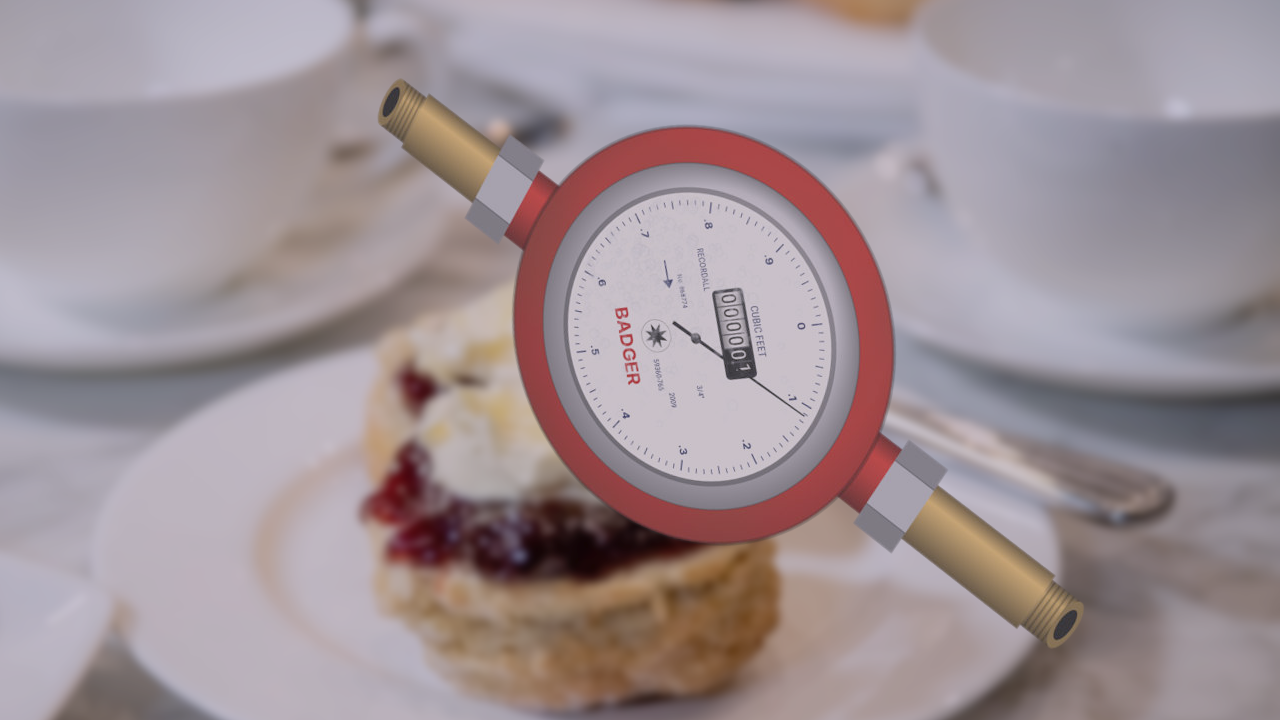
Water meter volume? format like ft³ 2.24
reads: ft³ 1.11
